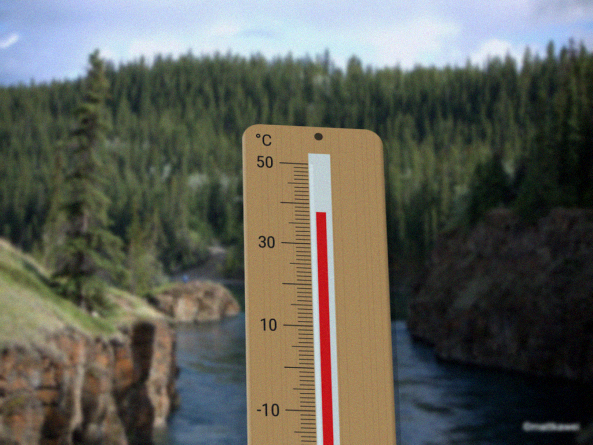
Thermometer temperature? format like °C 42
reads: °C 38
